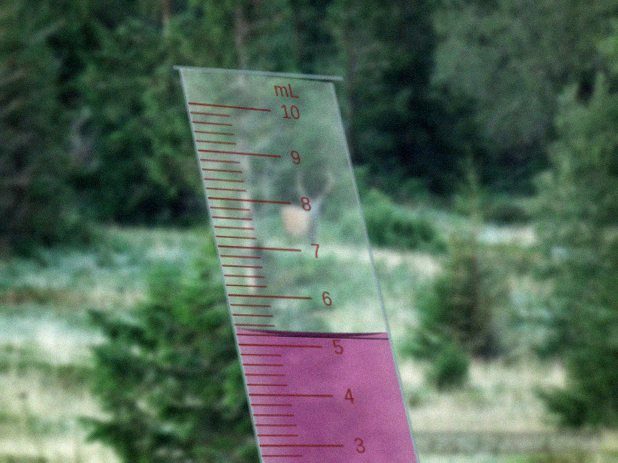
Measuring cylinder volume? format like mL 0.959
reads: mL 5.2
